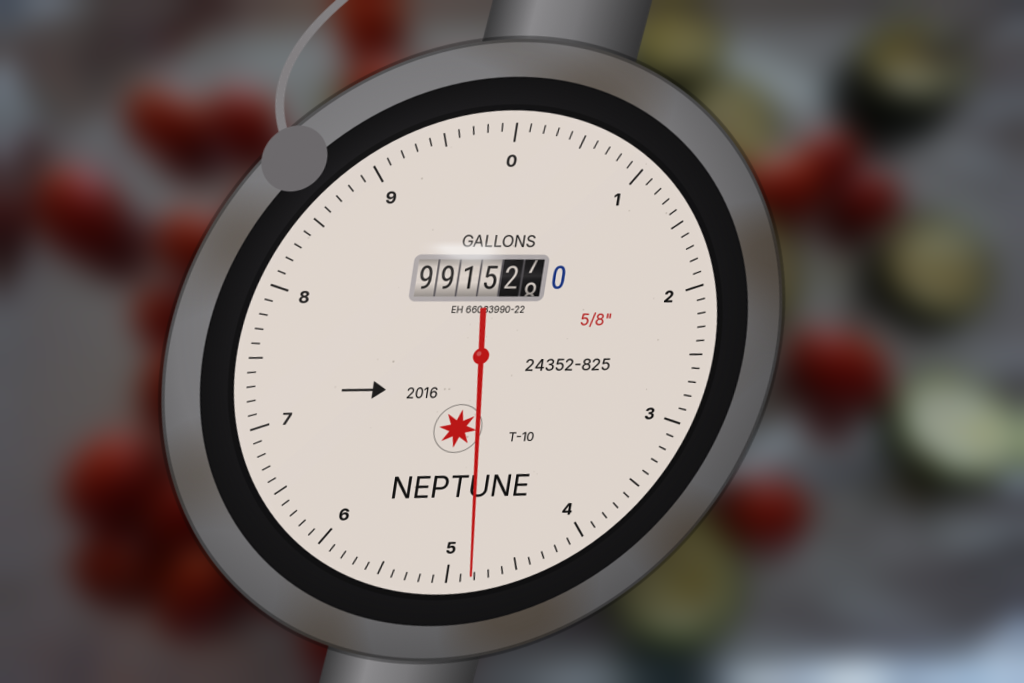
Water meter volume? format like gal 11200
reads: gal 9915274.8
